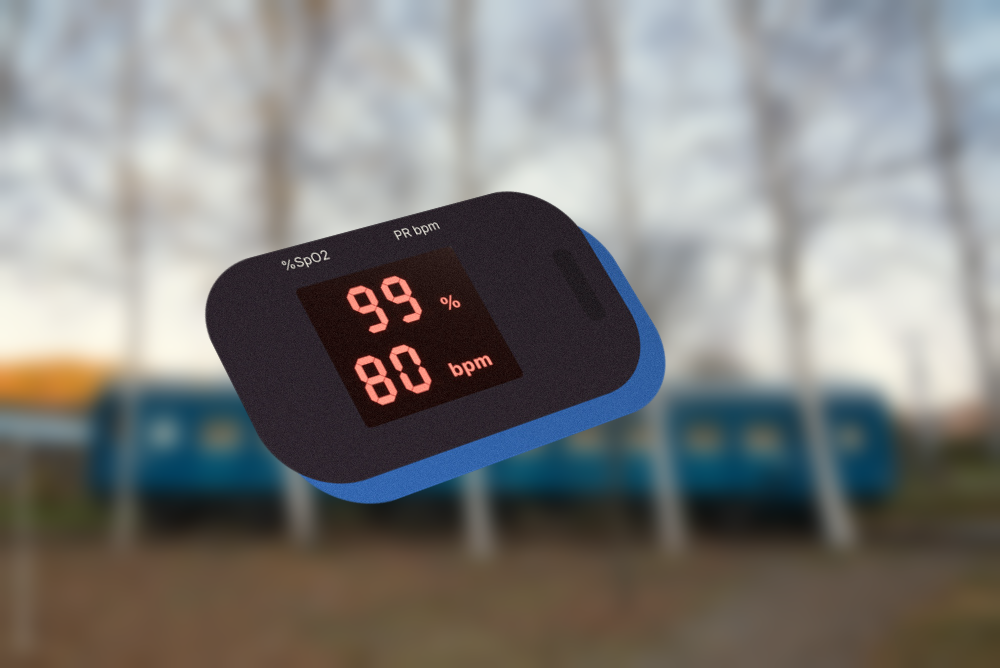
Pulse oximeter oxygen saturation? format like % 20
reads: % 99
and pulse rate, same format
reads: bpm 80
